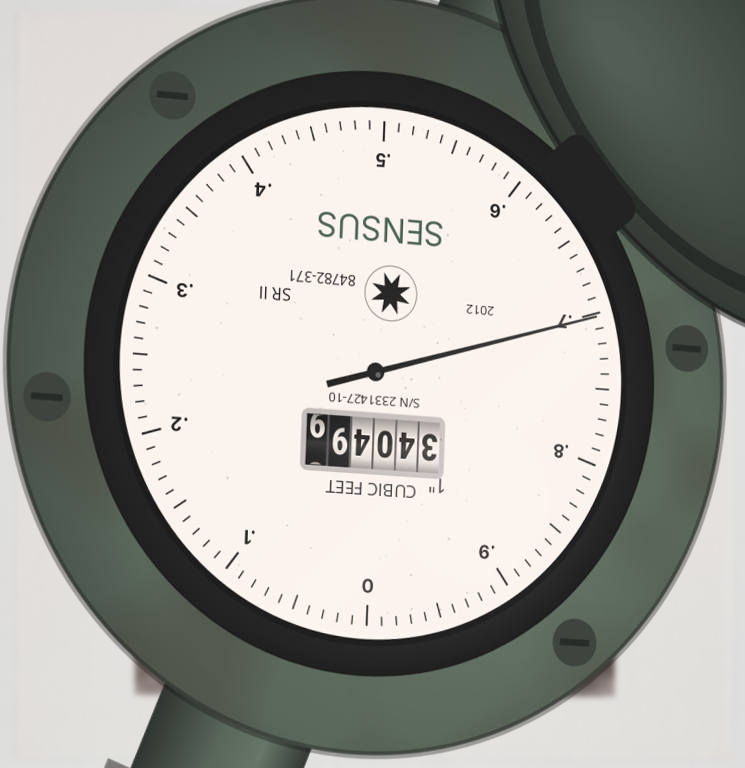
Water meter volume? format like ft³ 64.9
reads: ft³ 340498.70
